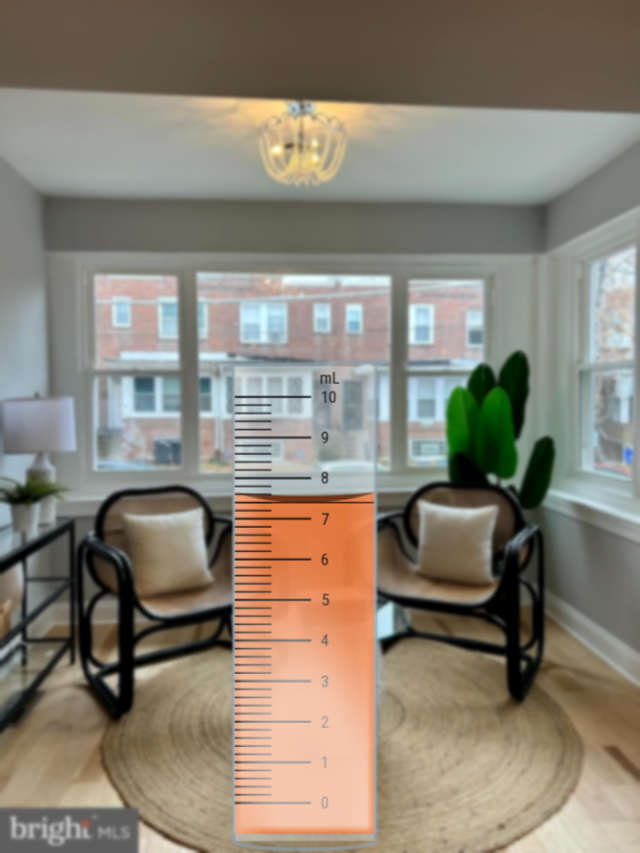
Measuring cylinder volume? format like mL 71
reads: mL 7.4
